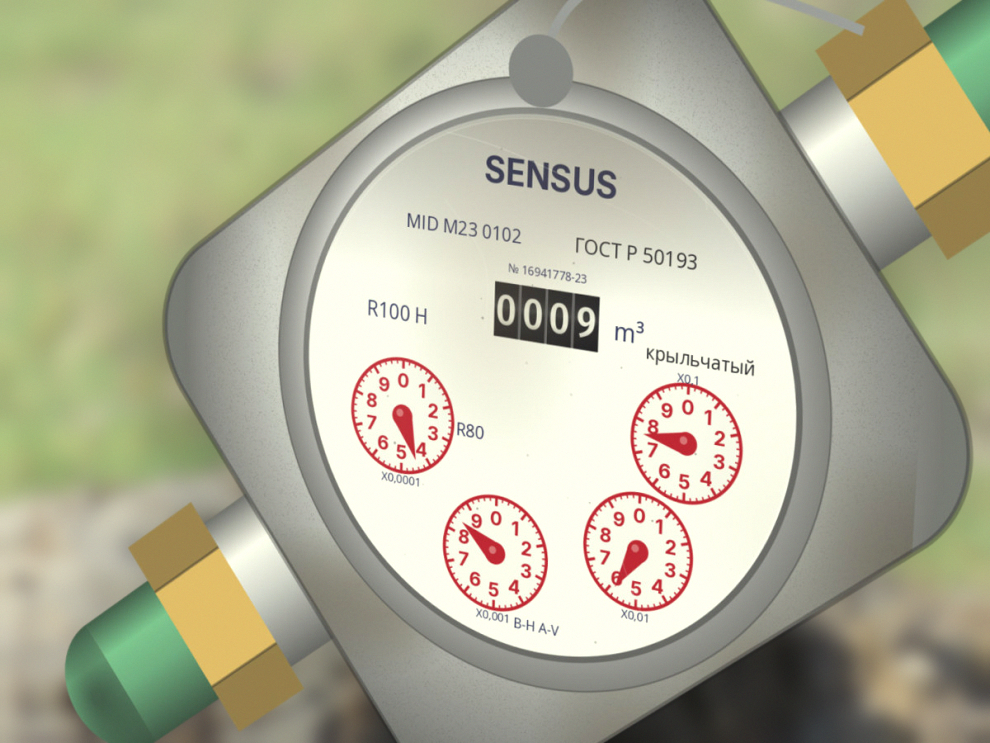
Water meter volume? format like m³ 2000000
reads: m³ 9.7584
